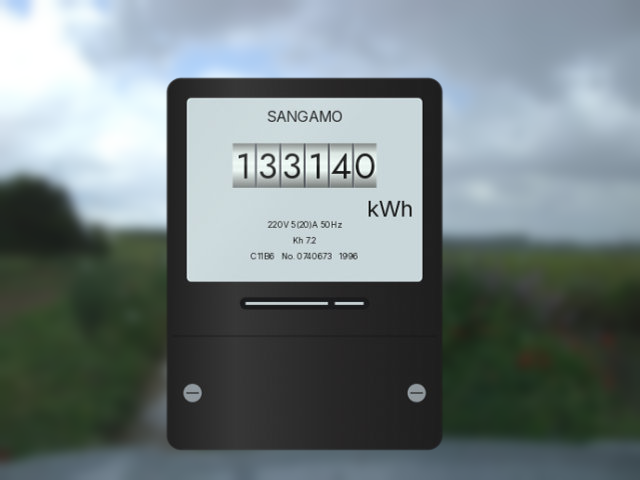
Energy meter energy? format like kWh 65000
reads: kWh 133140
